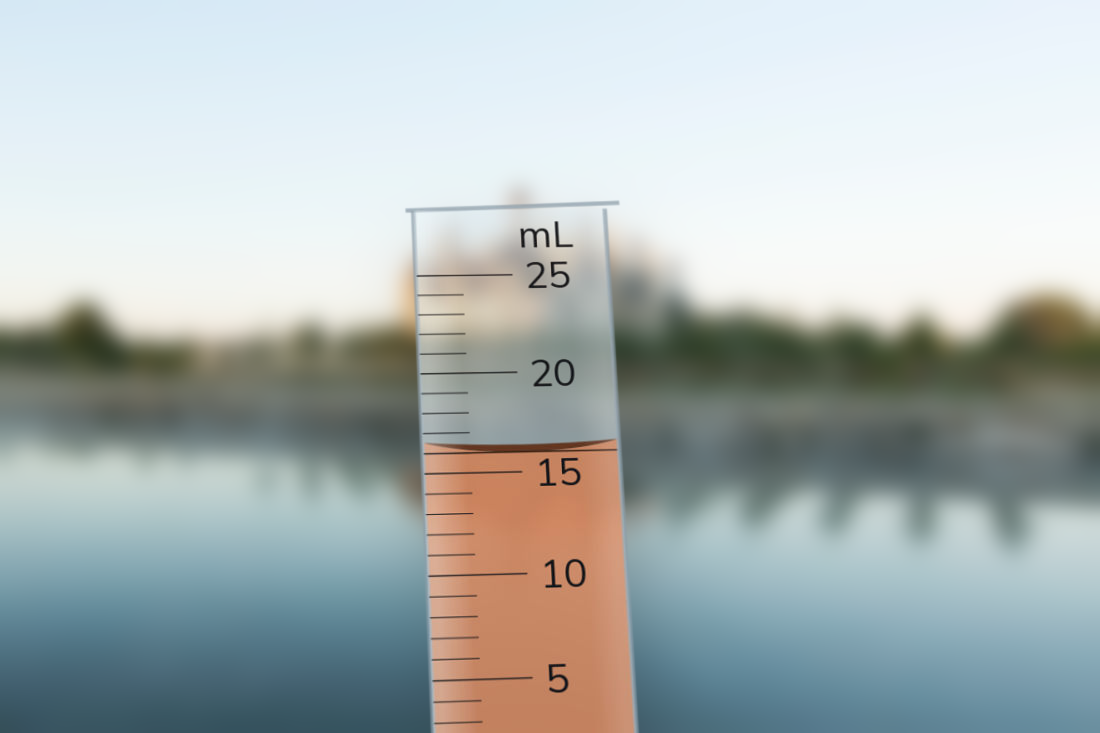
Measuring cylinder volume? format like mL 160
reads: mL 16
